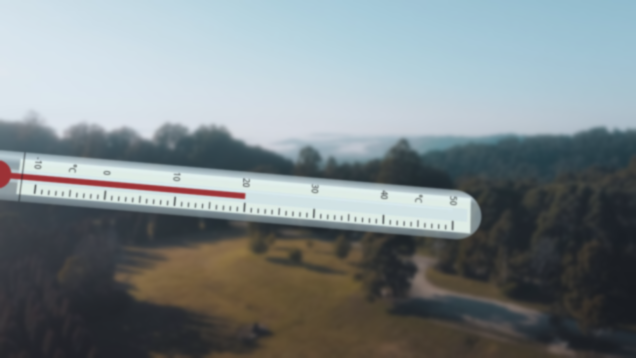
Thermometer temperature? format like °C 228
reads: °C 20
